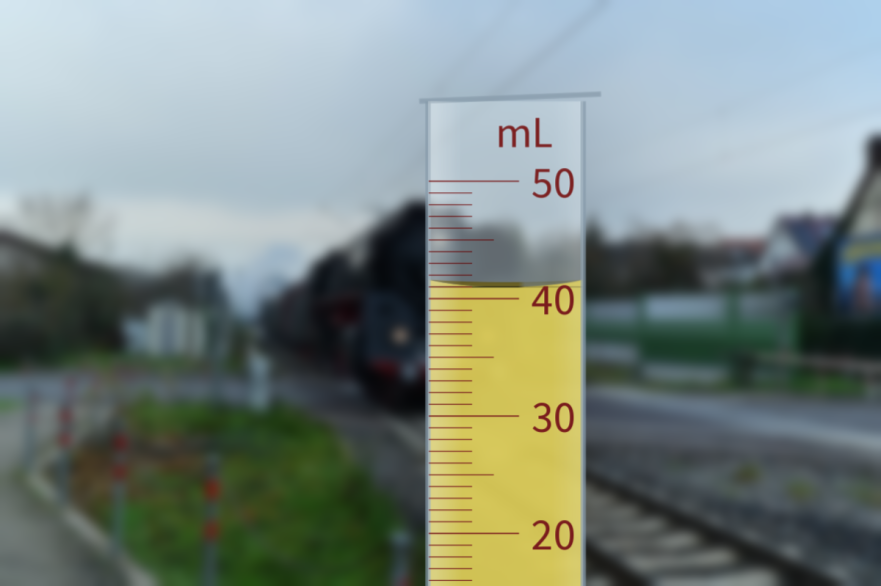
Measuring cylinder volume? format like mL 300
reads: mL 41
